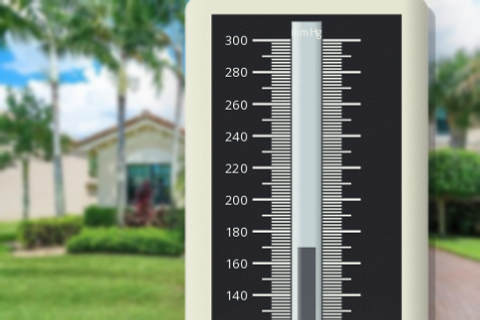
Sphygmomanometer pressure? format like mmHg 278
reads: mmHg 170
